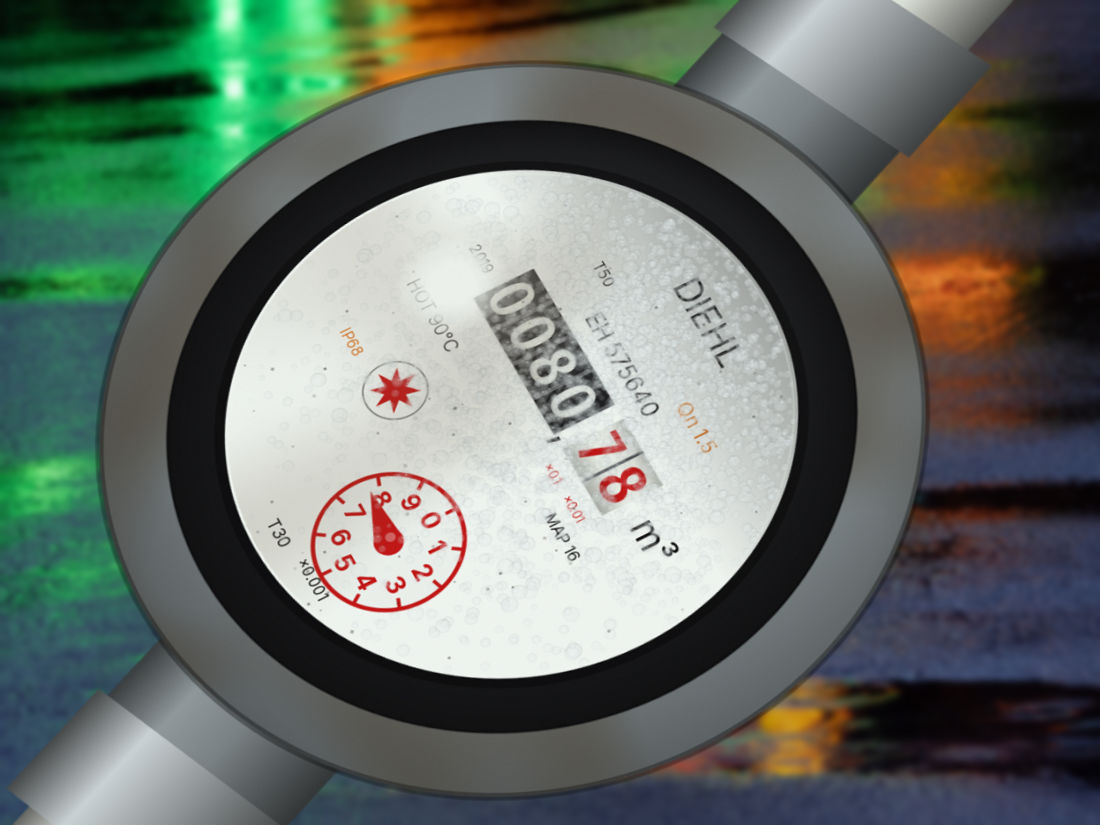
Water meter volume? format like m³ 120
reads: m³ 80.787
